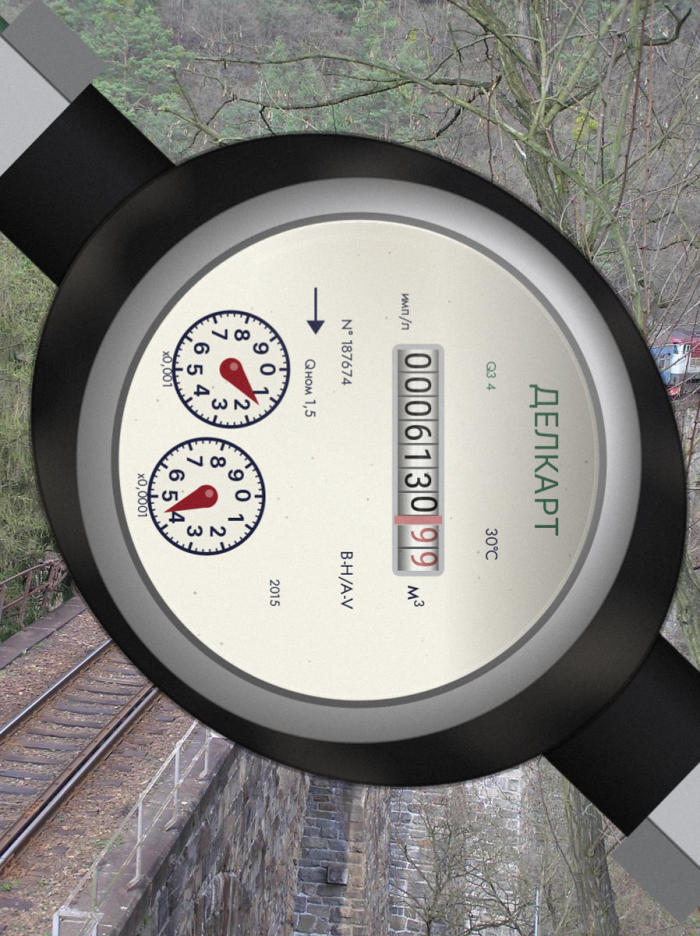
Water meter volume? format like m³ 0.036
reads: m³ 6130.9914
